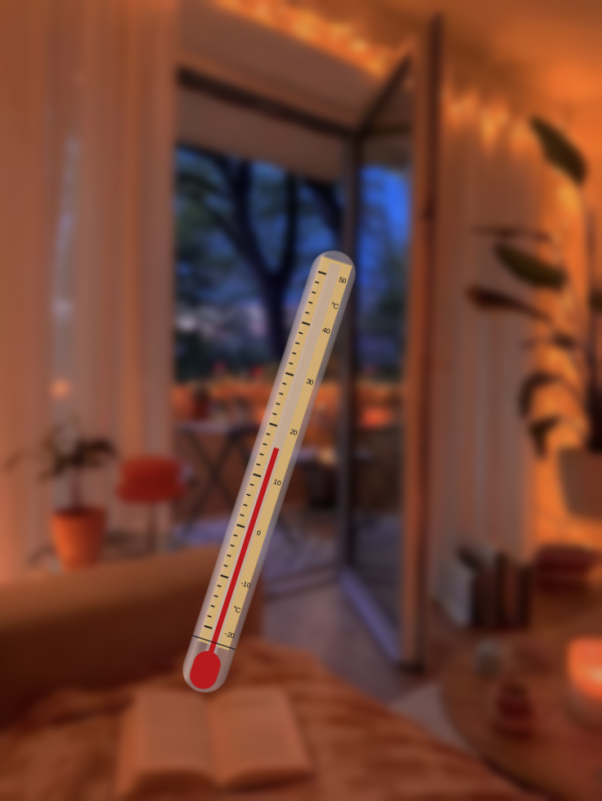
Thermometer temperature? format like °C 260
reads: °C 16
